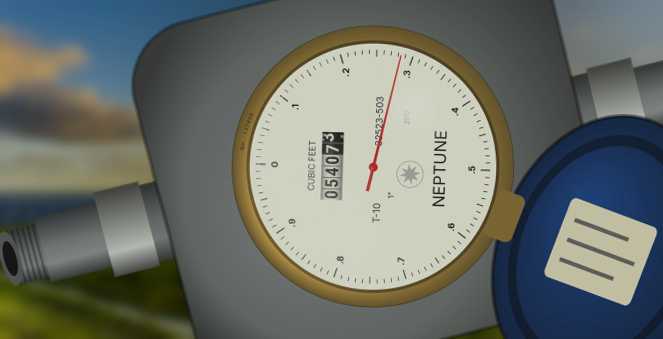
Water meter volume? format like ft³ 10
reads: ft³ 54073.28
